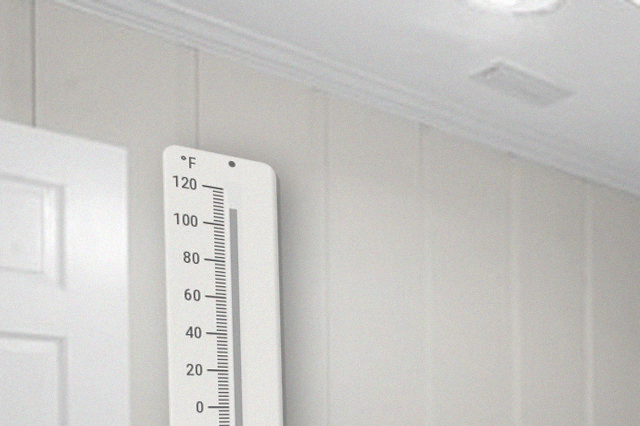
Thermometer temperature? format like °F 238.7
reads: °F 110
